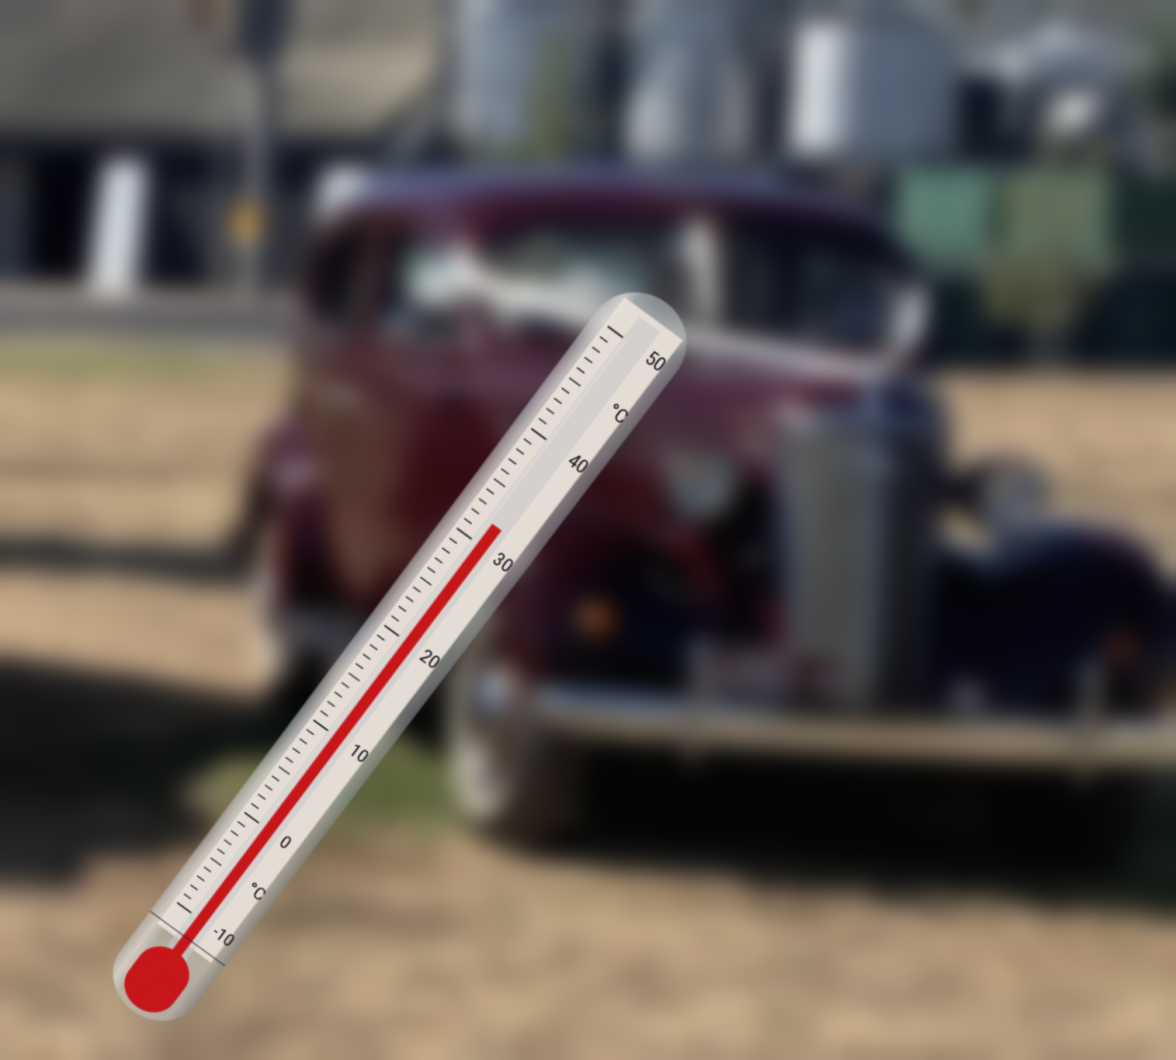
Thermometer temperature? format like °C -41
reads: °C 32
